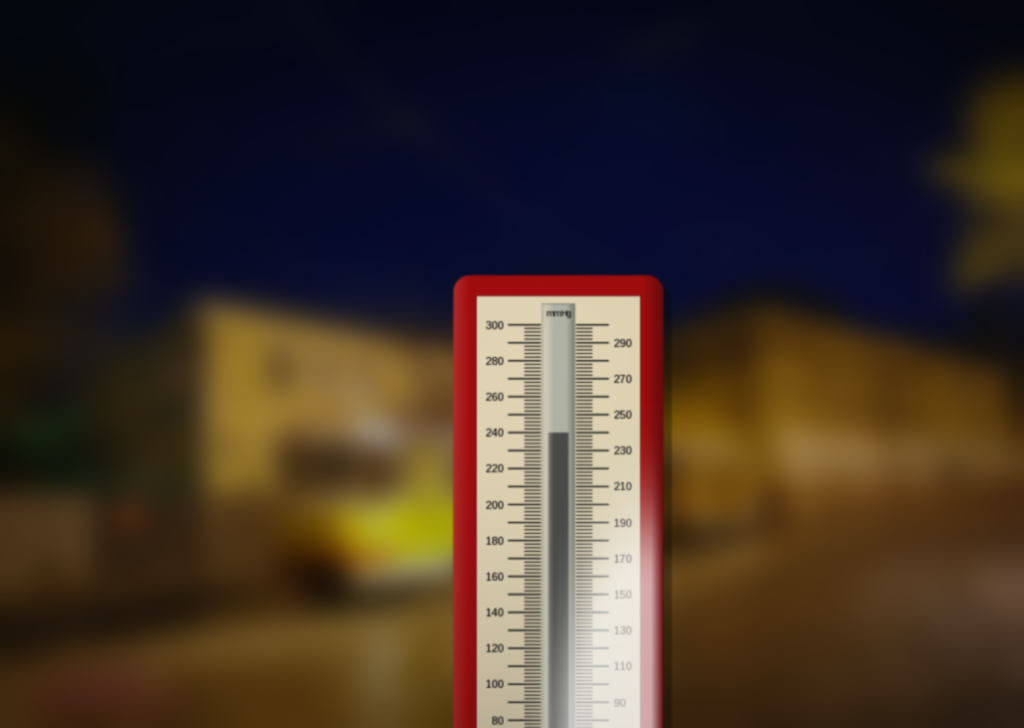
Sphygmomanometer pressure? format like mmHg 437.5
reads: mmHg 240
